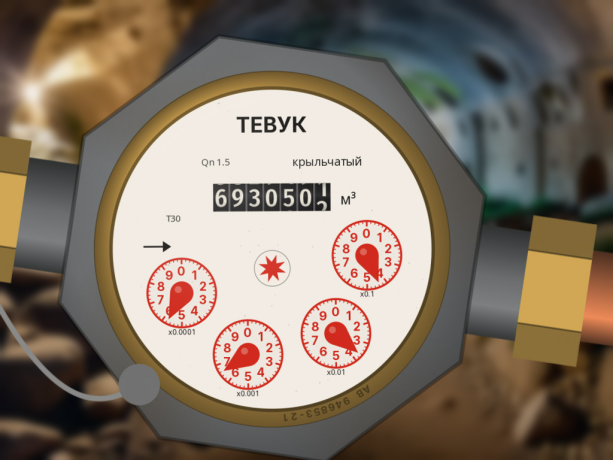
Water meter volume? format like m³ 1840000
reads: m³ 6930501.4365
